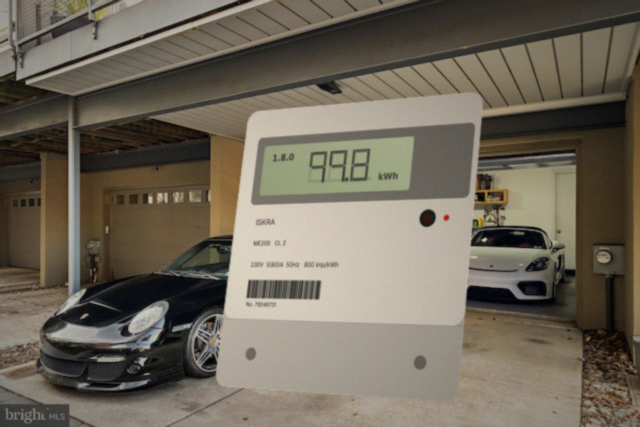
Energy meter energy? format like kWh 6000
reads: kWh 99.8
